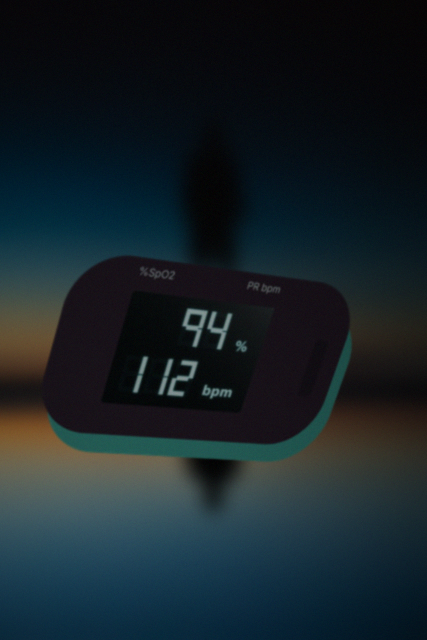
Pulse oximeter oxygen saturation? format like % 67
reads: % 94
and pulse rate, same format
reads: bpm 112
